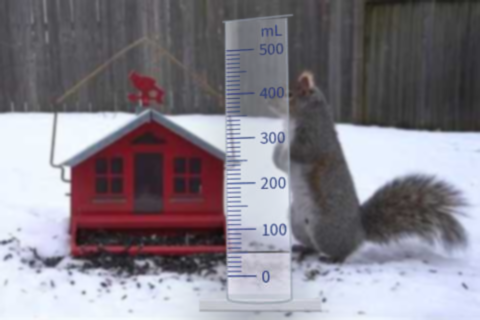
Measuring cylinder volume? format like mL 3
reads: mL 50
